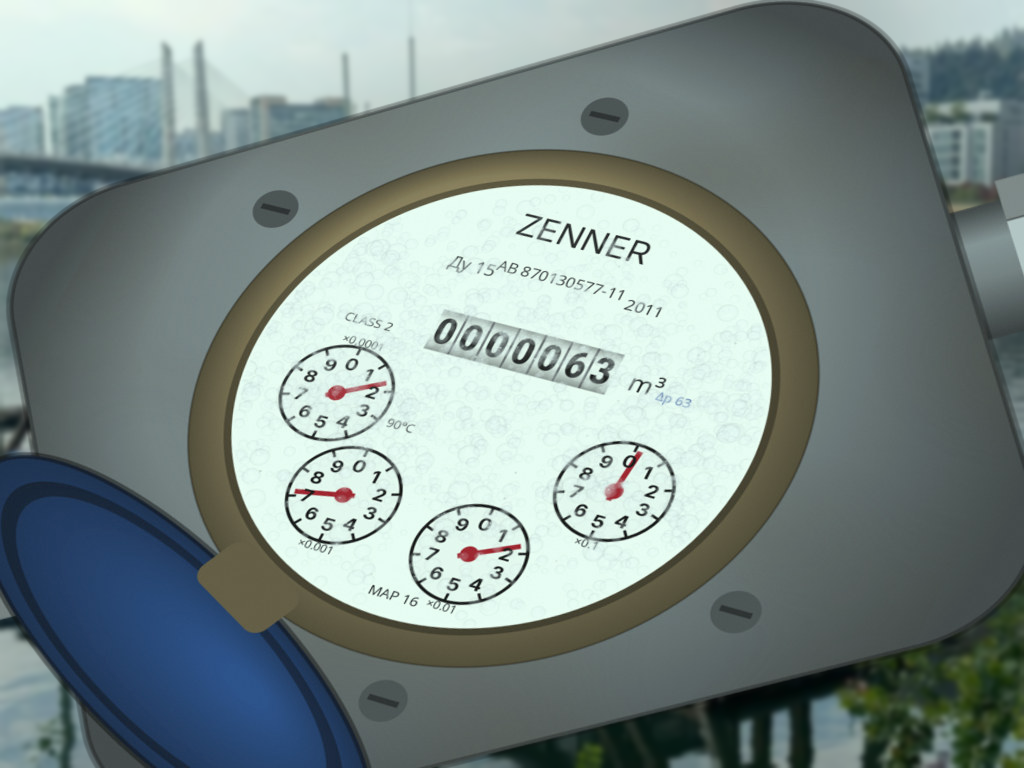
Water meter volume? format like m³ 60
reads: m³ 63.0171
